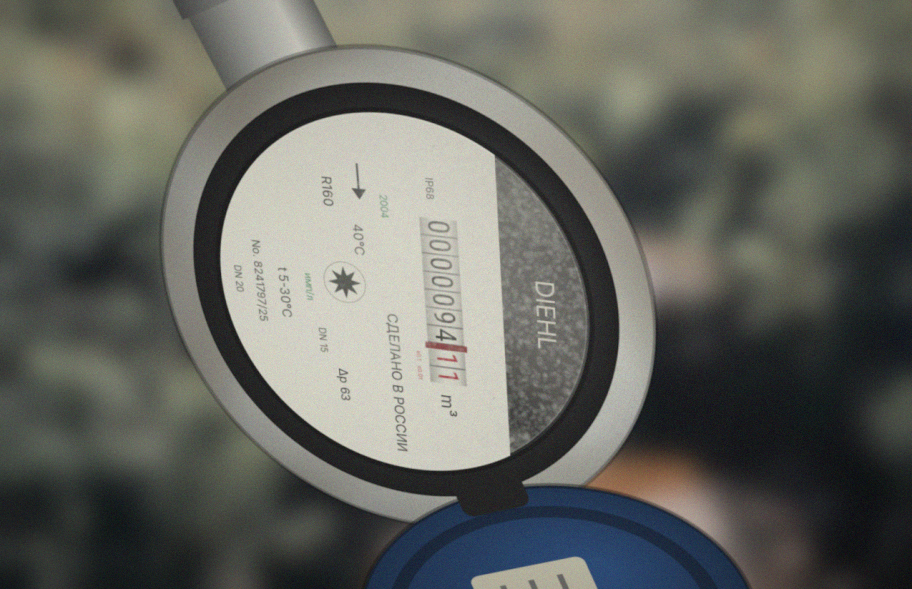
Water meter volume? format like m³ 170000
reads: m³ 94.11
